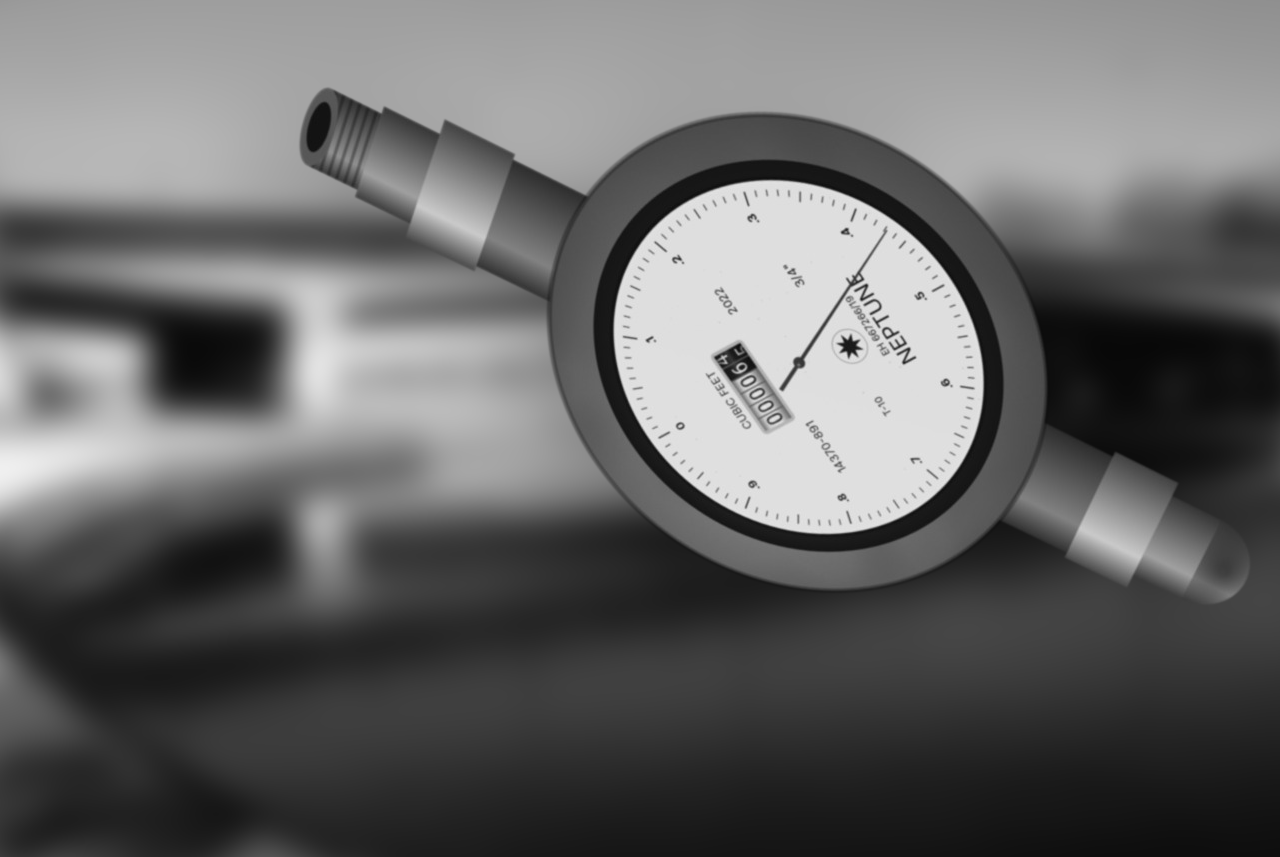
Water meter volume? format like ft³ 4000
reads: ft³ 64.43
